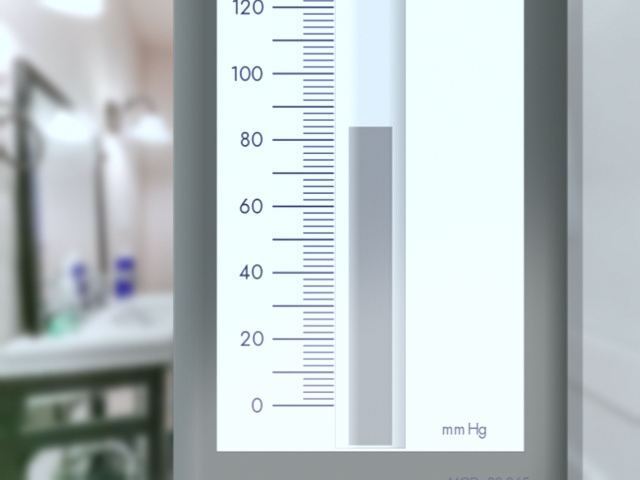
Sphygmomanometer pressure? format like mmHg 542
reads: mmHg 84
